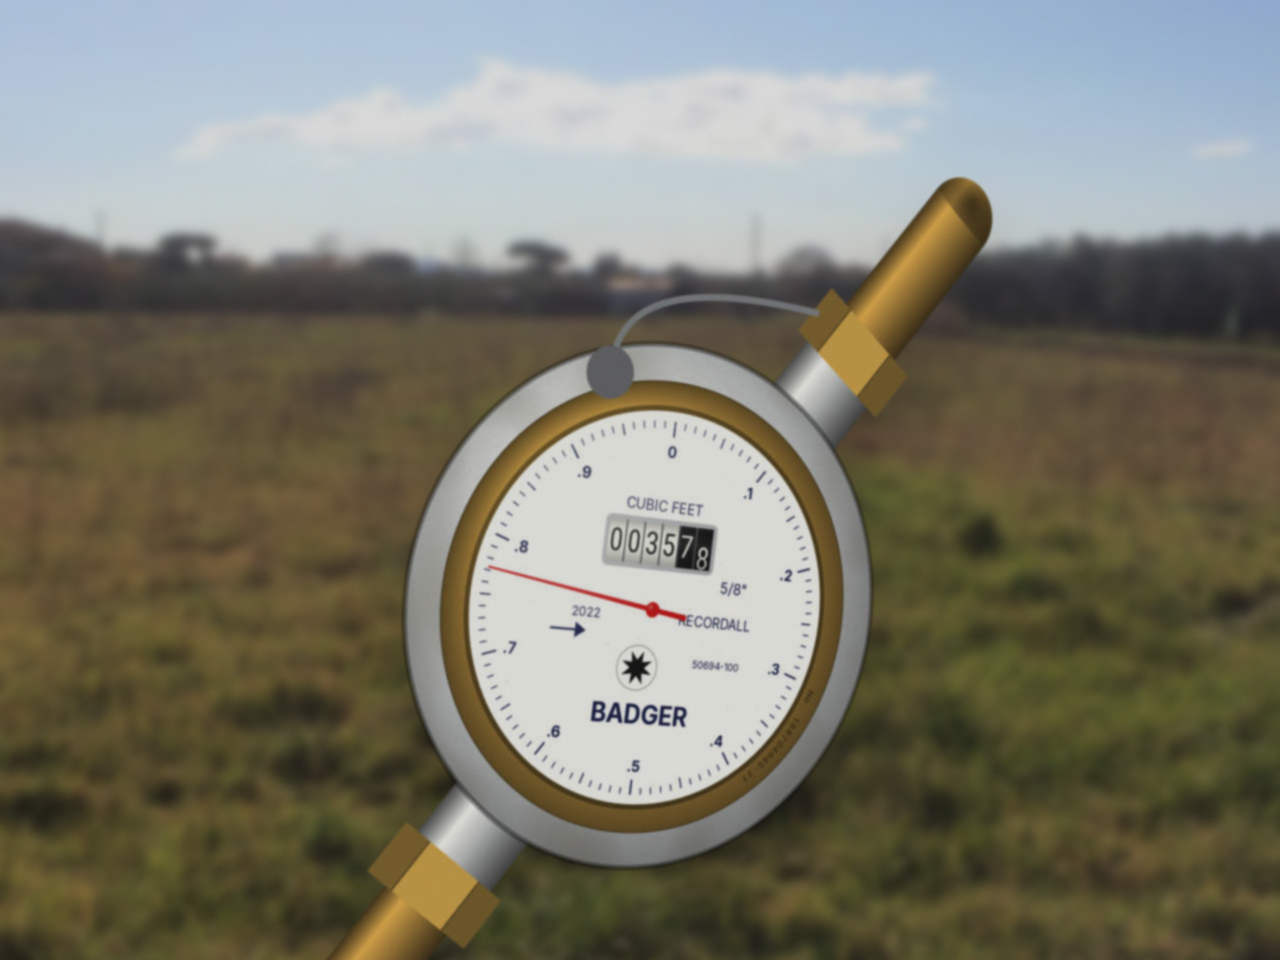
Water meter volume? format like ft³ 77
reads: ft³ 3577.77
